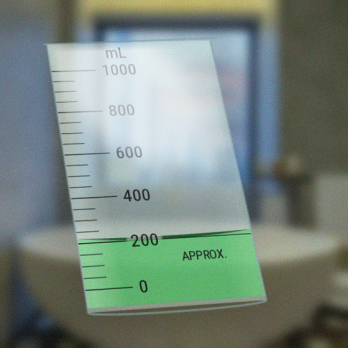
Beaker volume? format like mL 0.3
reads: mL 200
